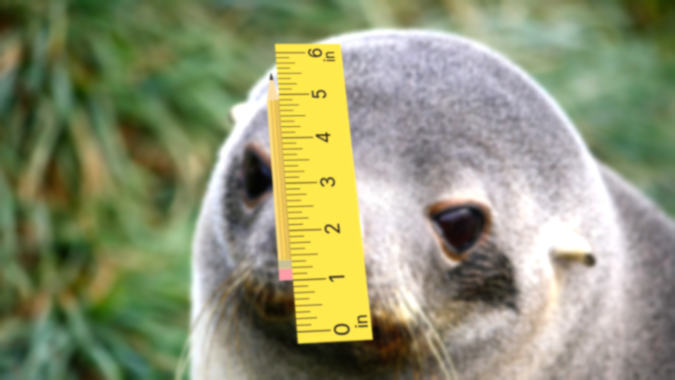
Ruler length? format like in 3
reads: in 4.5
